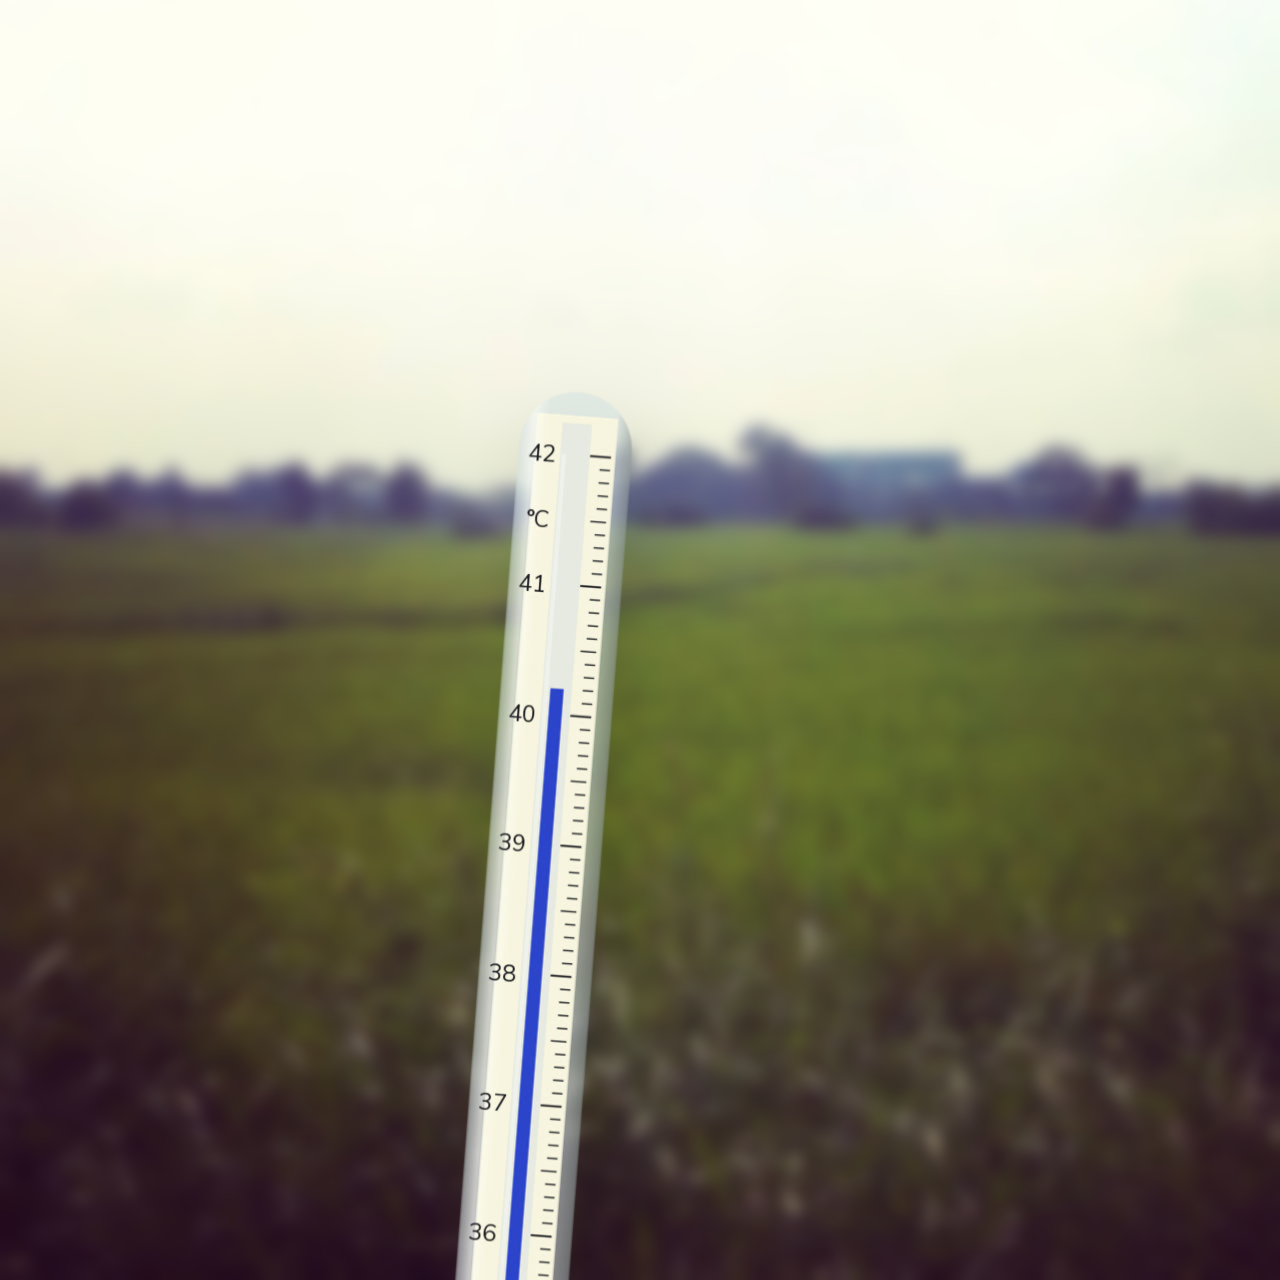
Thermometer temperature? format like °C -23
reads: °C 40.2
